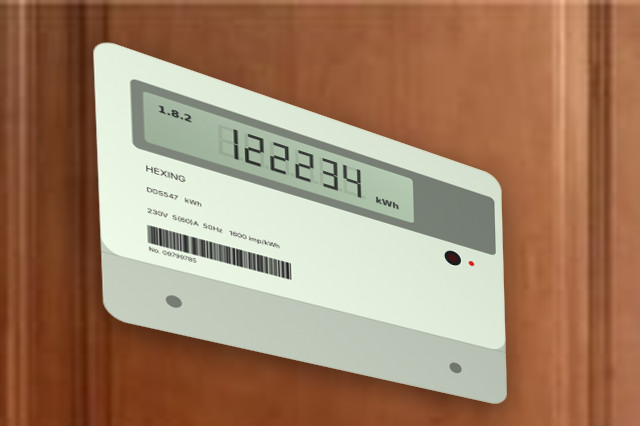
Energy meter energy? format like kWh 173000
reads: kWh 122234
